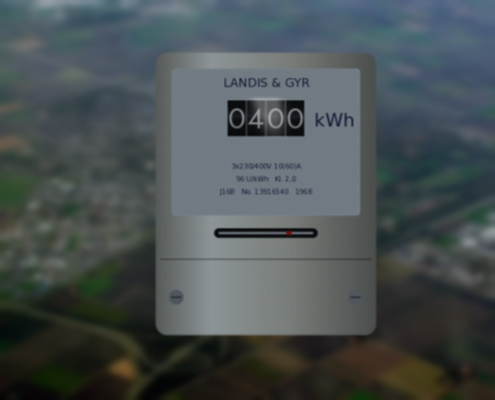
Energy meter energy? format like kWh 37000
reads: kWh 400
